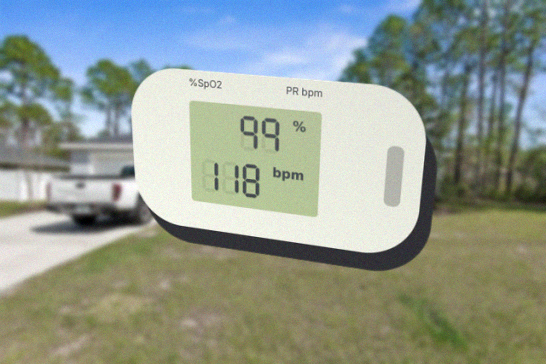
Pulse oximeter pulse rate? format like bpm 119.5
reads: bpm 118
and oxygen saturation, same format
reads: % 99
